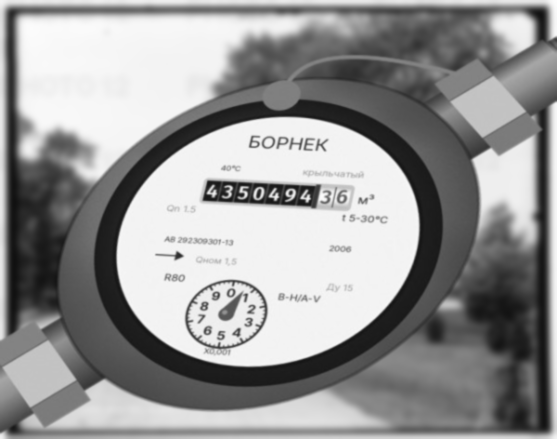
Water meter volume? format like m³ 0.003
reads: m³ 4350494.360
